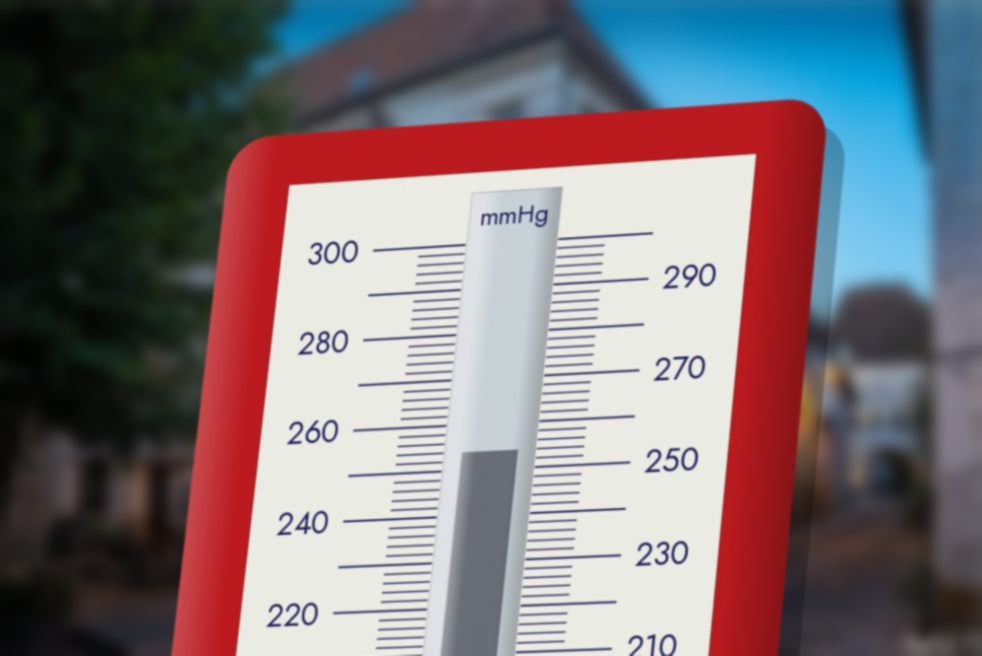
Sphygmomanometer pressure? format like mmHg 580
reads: mmHg 254
